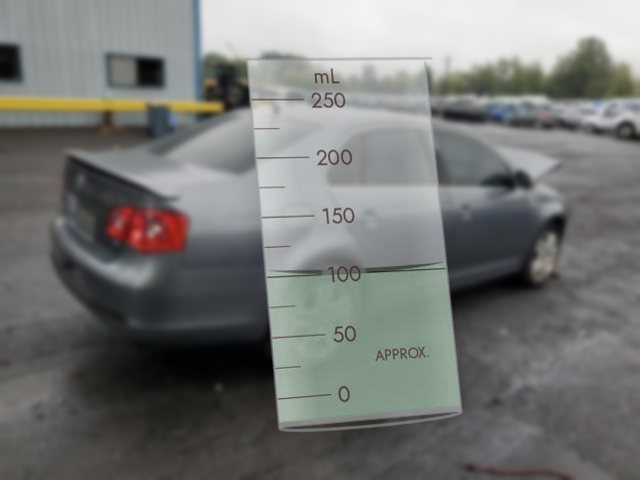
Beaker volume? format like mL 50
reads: mL 100
